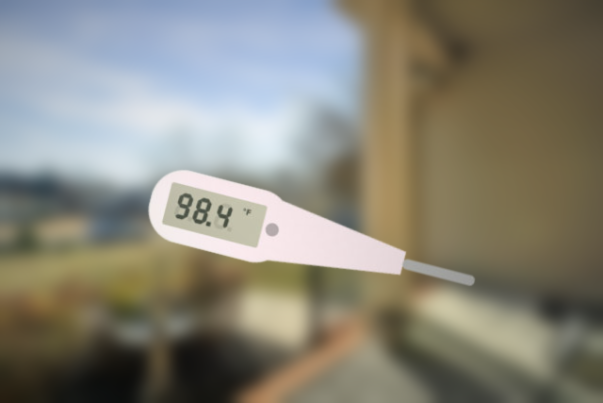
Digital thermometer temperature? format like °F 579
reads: °F 98.4
